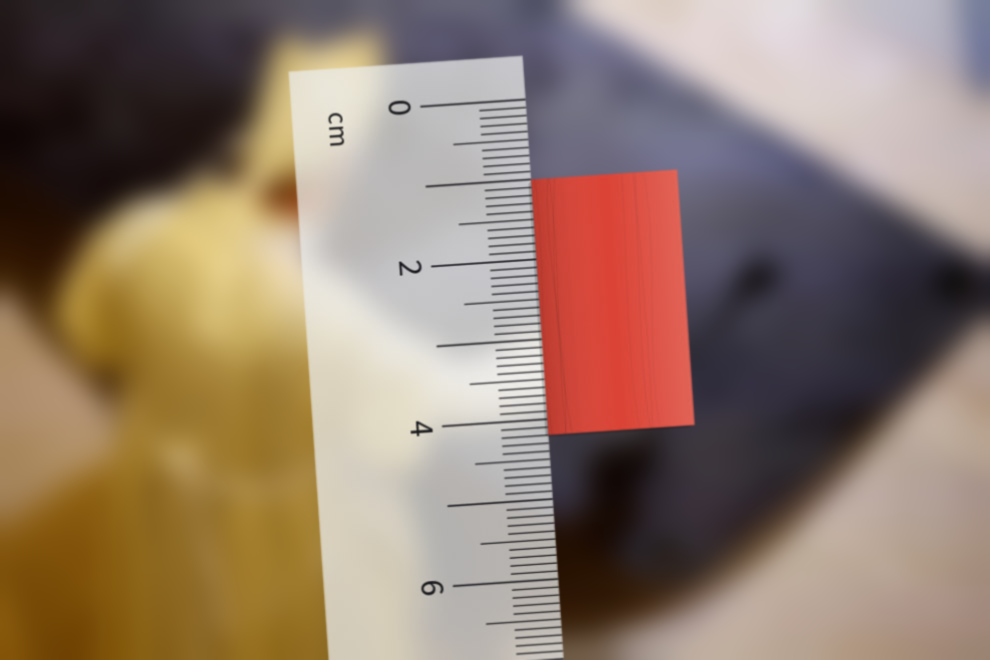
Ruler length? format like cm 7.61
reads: cm 3.2
